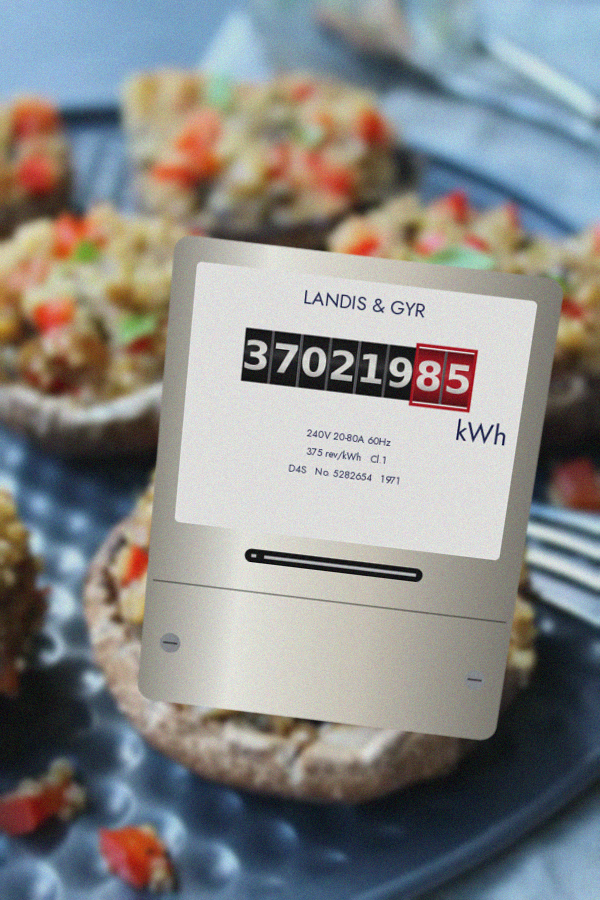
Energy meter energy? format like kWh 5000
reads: kWh 370219.85
